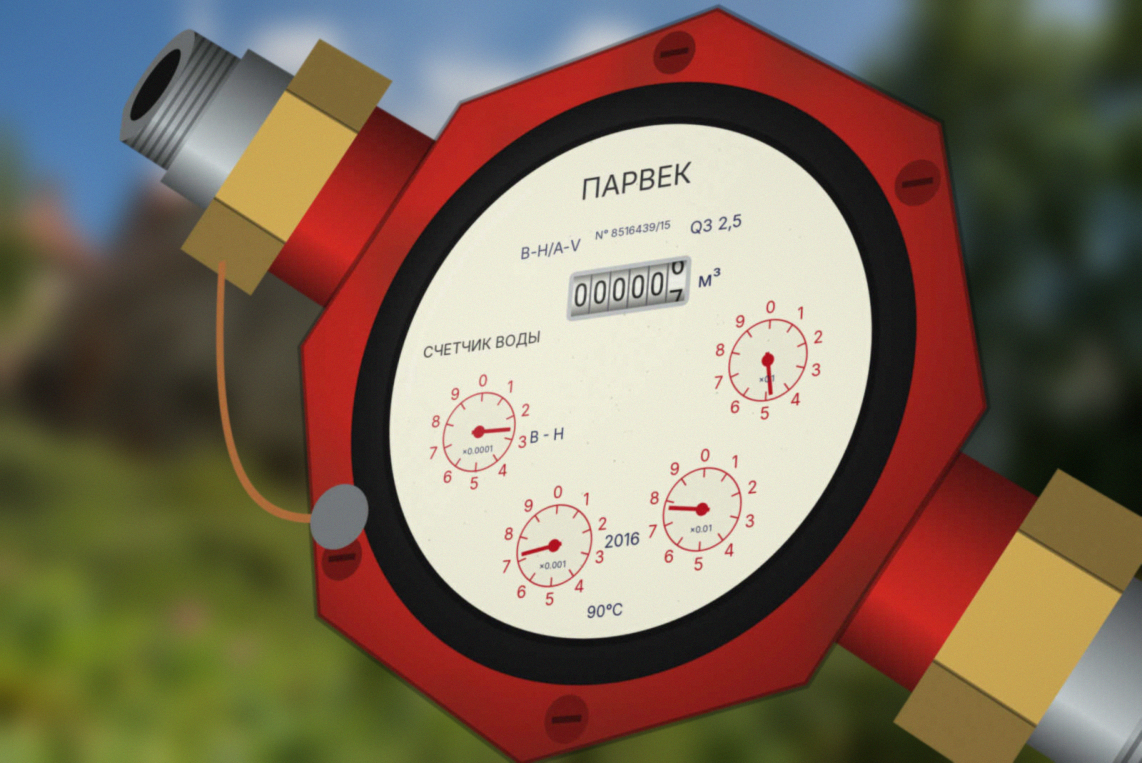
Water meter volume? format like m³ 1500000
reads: m³ 6.4772
